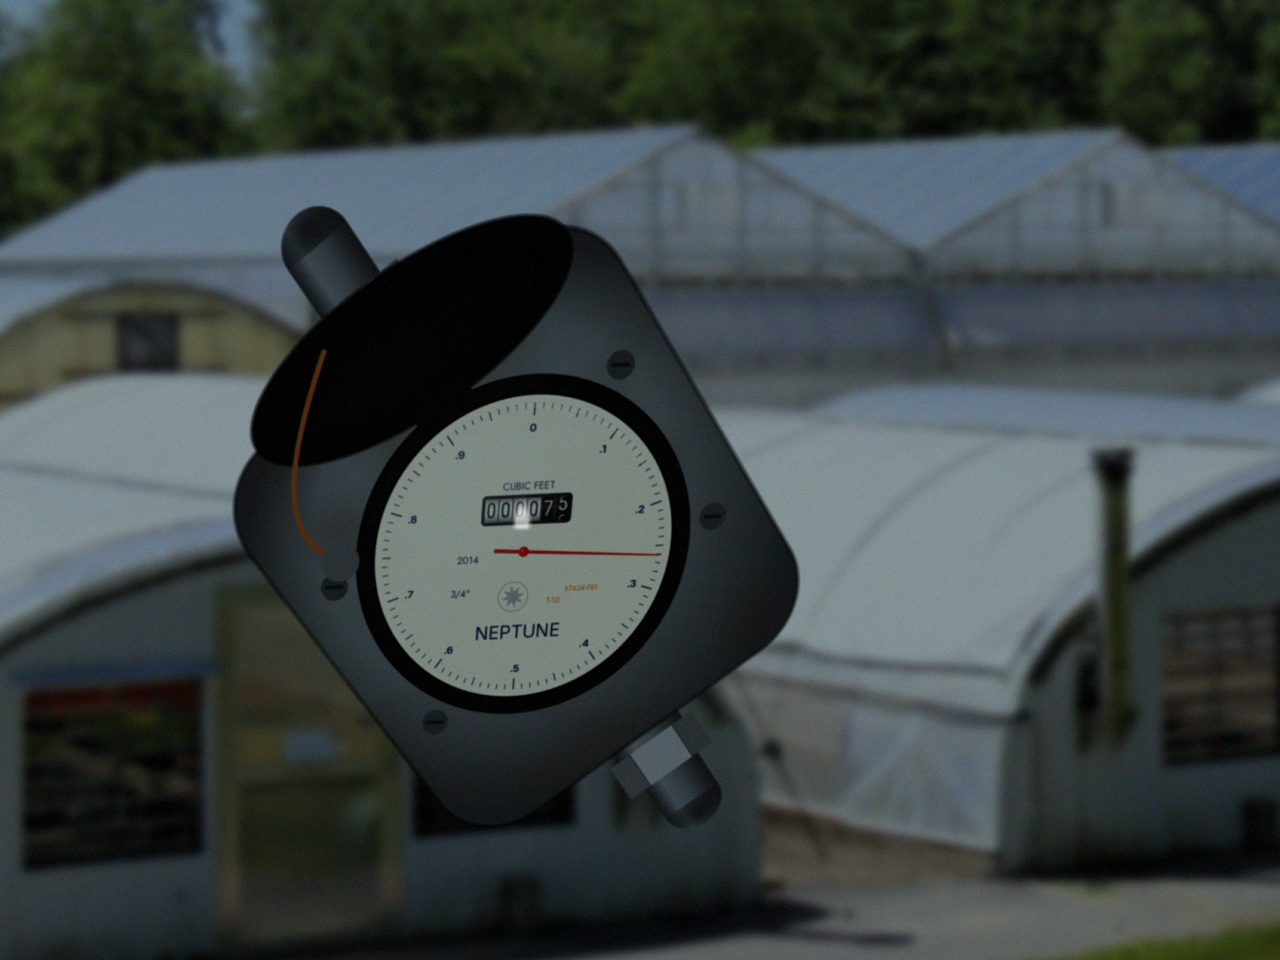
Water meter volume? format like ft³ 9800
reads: ft³ 75.26
